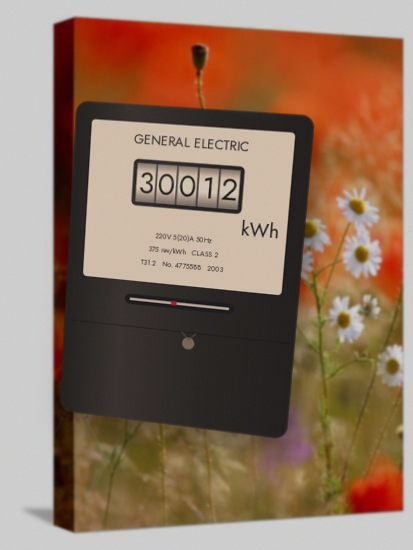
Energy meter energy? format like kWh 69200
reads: kWh 30012
